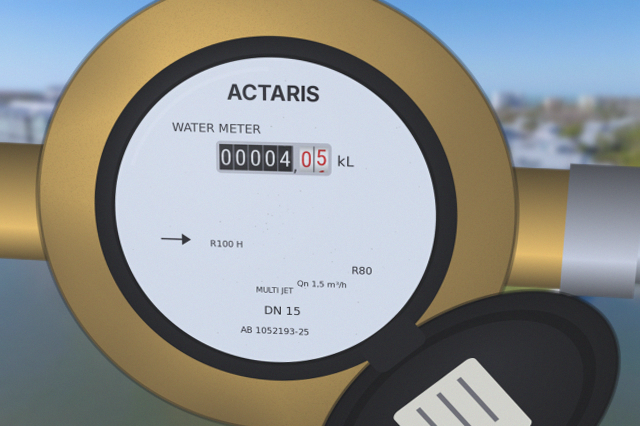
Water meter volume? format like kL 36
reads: kL 4.05
